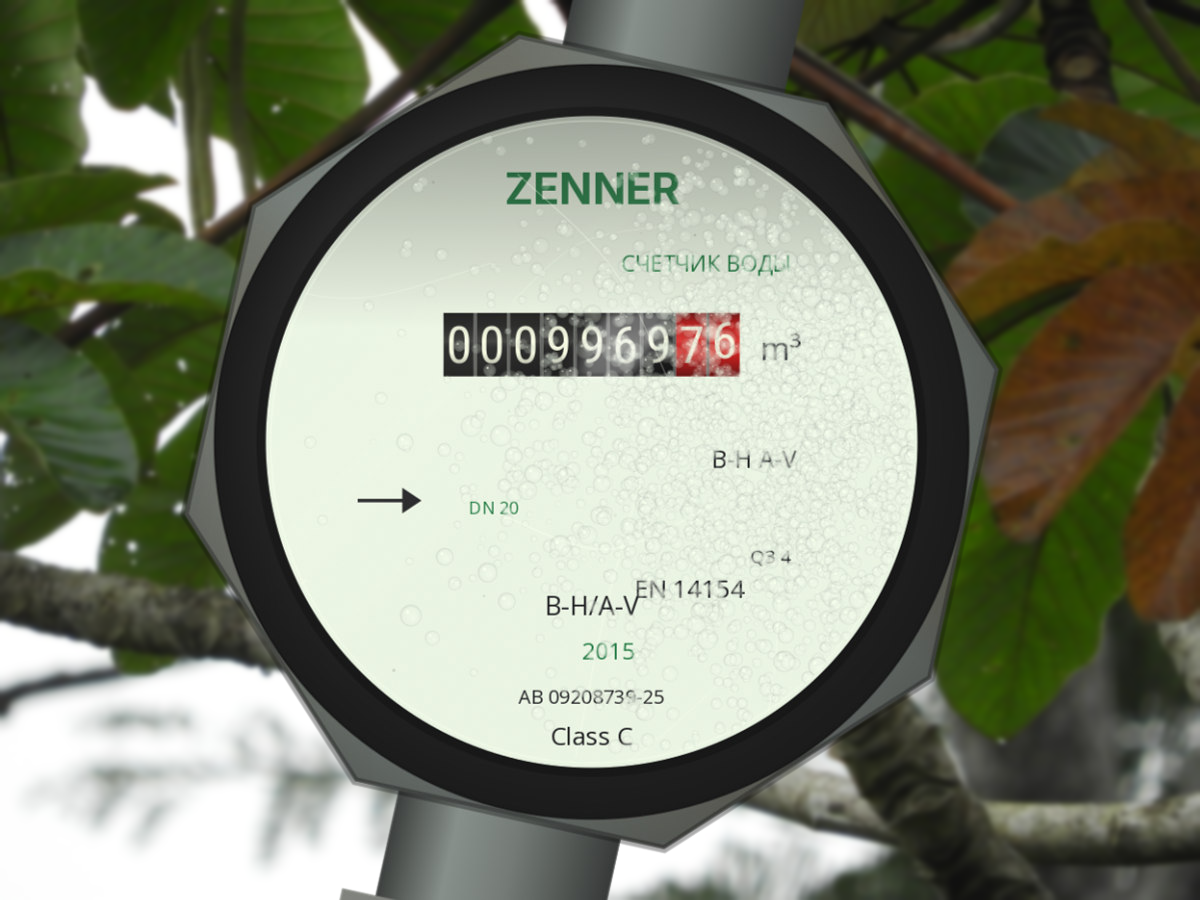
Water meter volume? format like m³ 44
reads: m³ 9969.76
